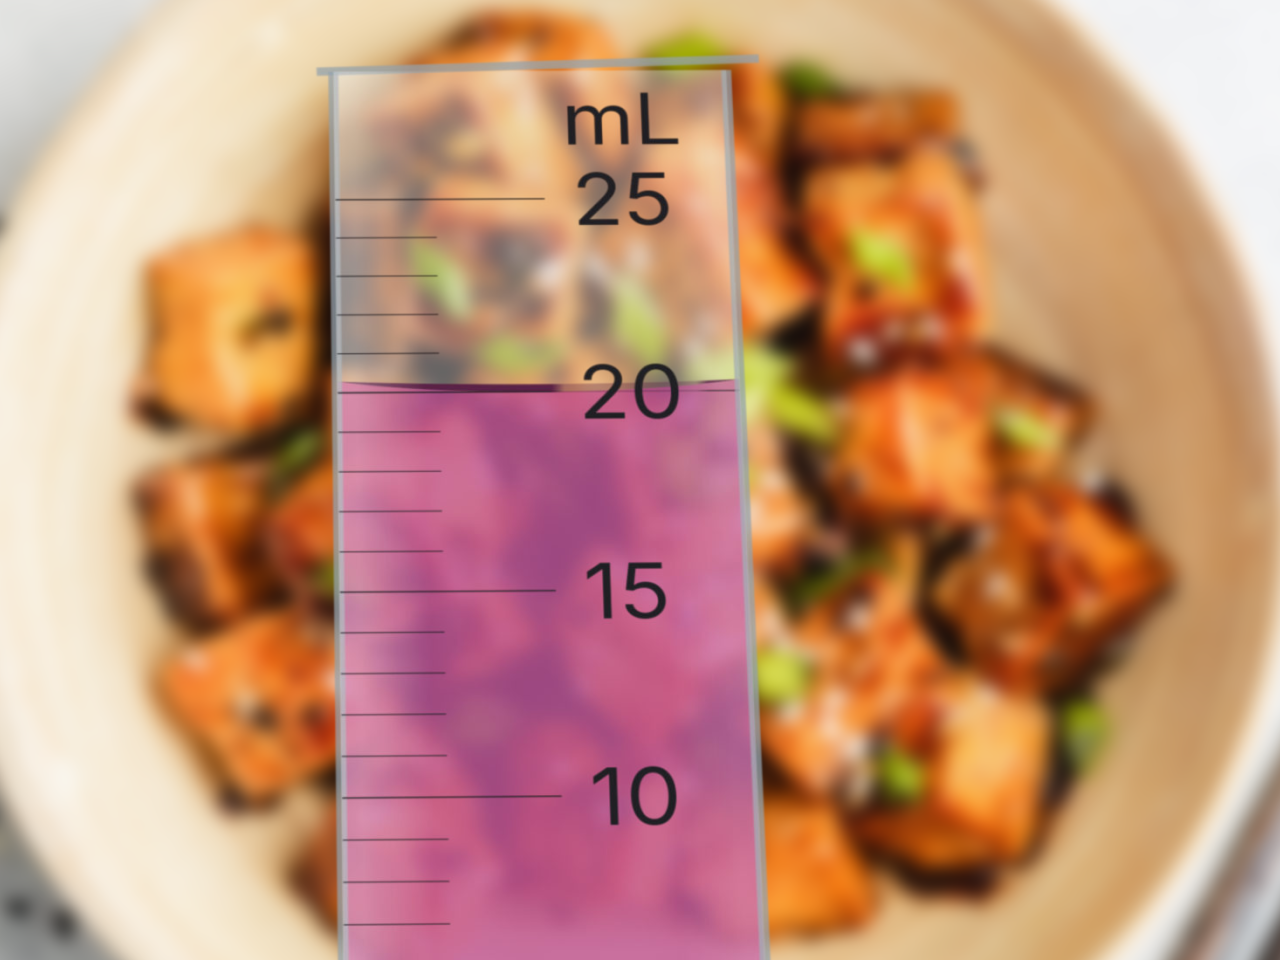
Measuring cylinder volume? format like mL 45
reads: mL 20
